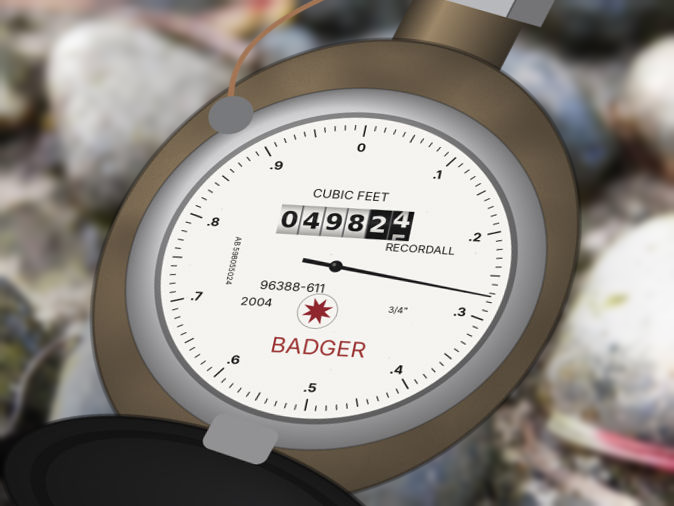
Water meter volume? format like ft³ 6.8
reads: ft³ 49824.27
